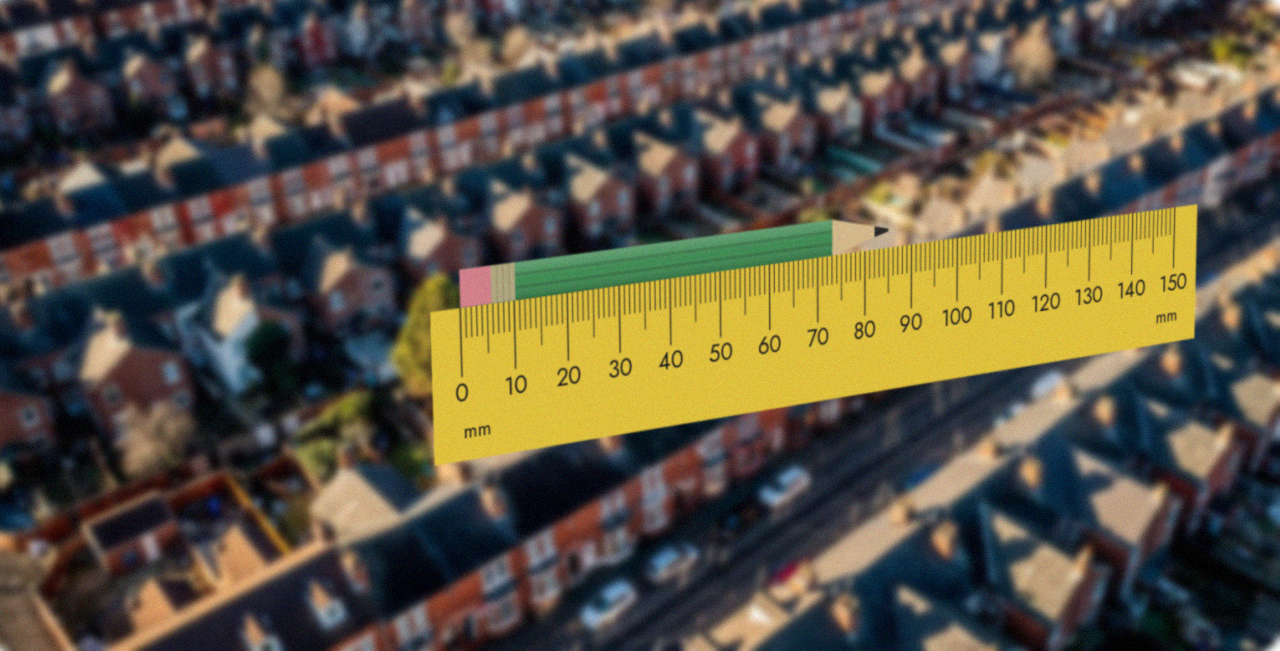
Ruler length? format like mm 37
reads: mm 85
